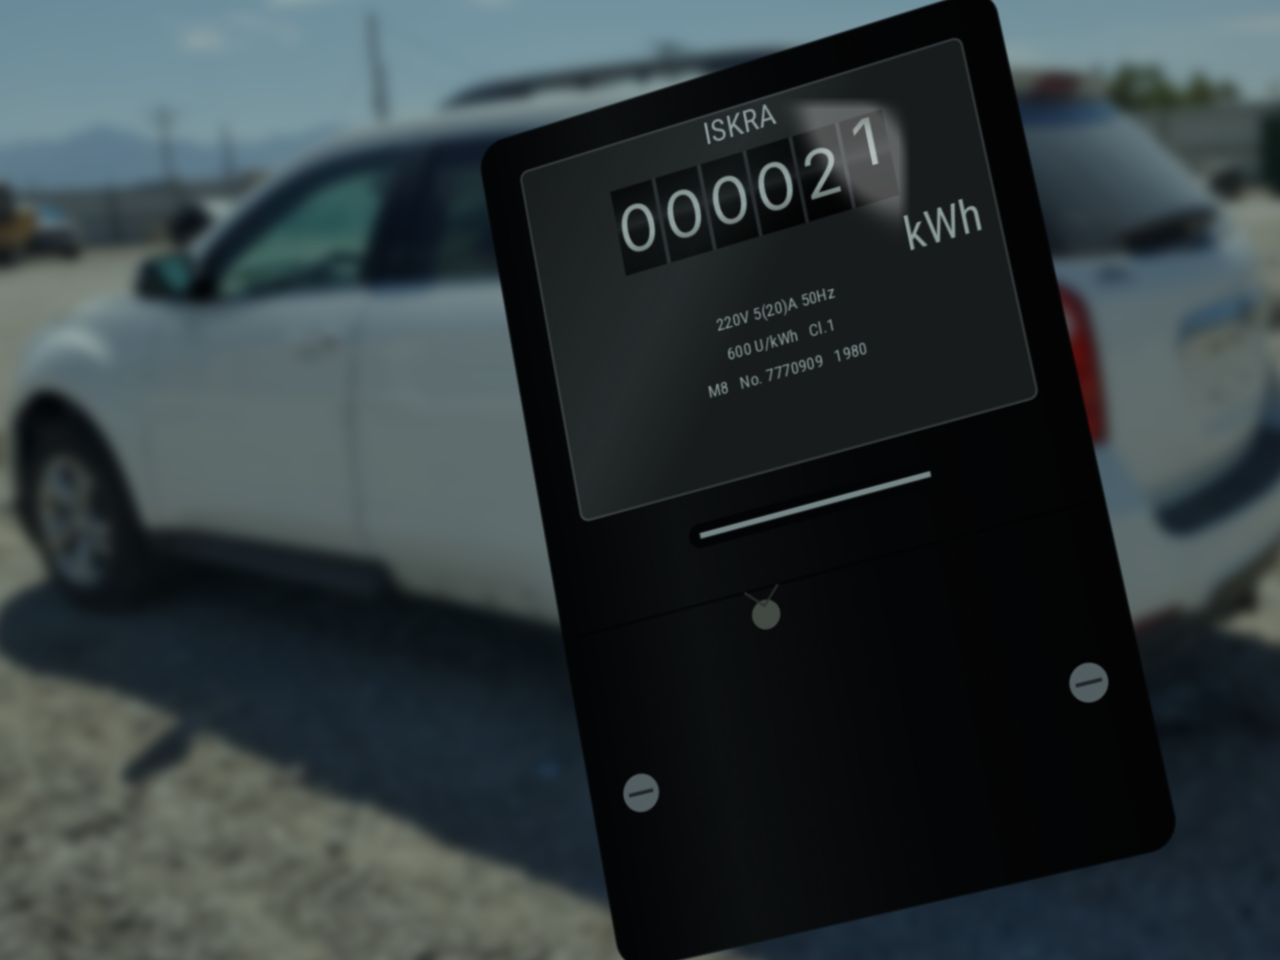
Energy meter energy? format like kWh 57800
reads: kWh 21
